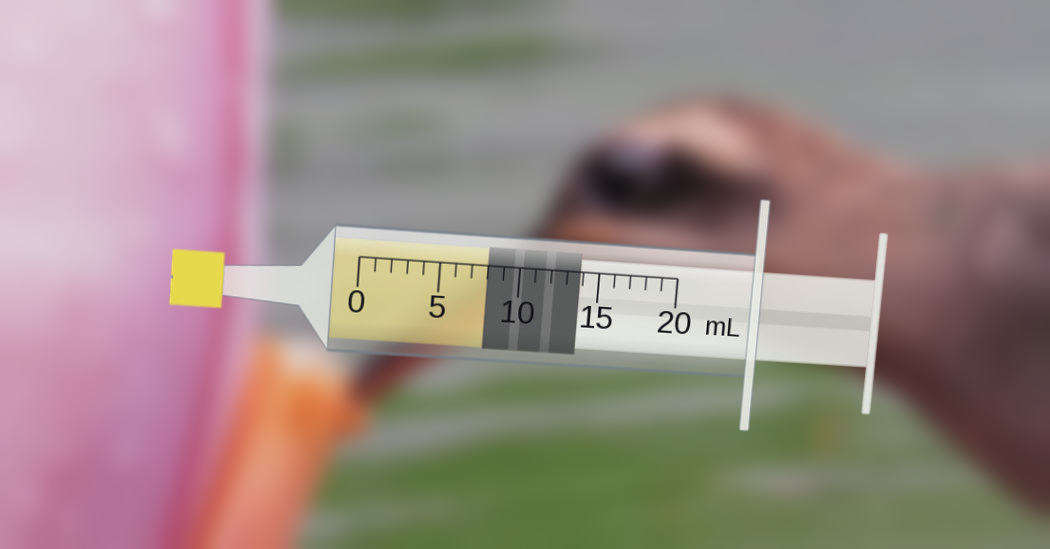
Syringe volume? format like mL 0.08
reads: mL 8
